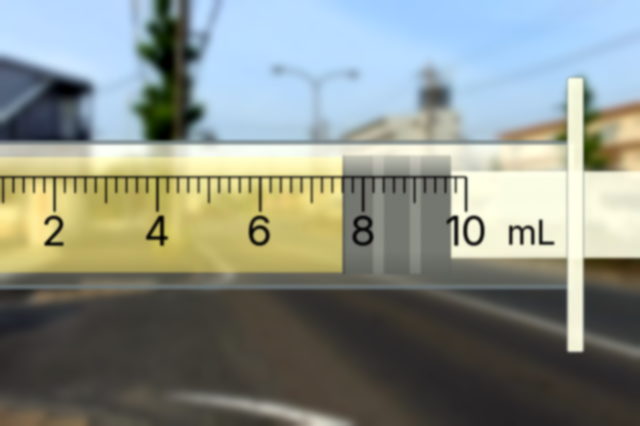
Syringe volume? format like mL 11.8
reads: mL 7.6
